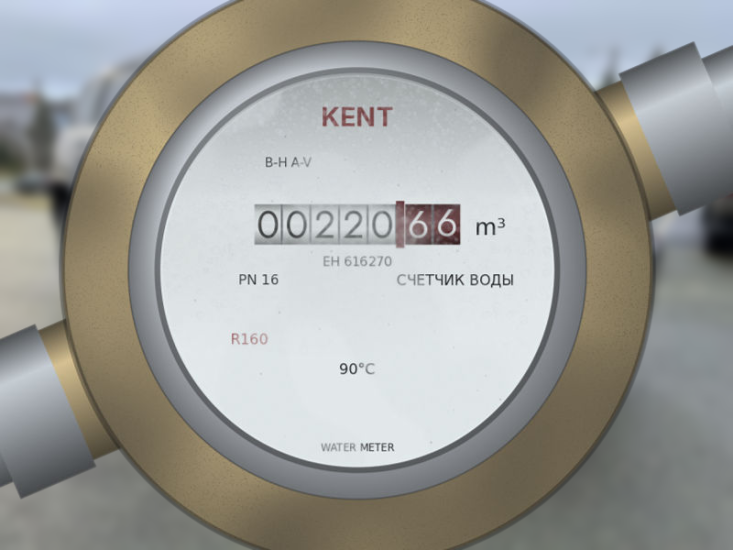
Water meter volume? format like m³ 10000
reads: m³ 220.66
